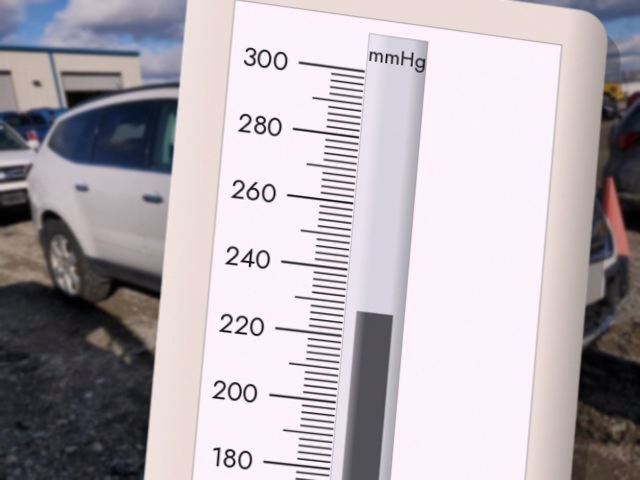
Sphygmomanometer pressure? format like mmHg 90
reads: mmHg 228
